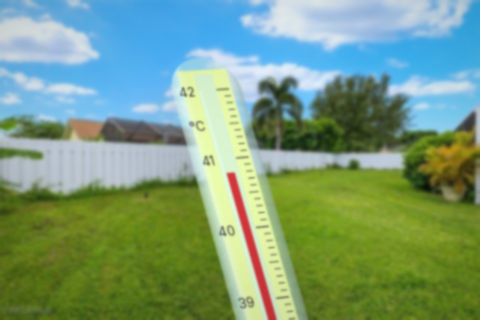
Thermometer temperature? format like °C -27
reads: °C 40.8
